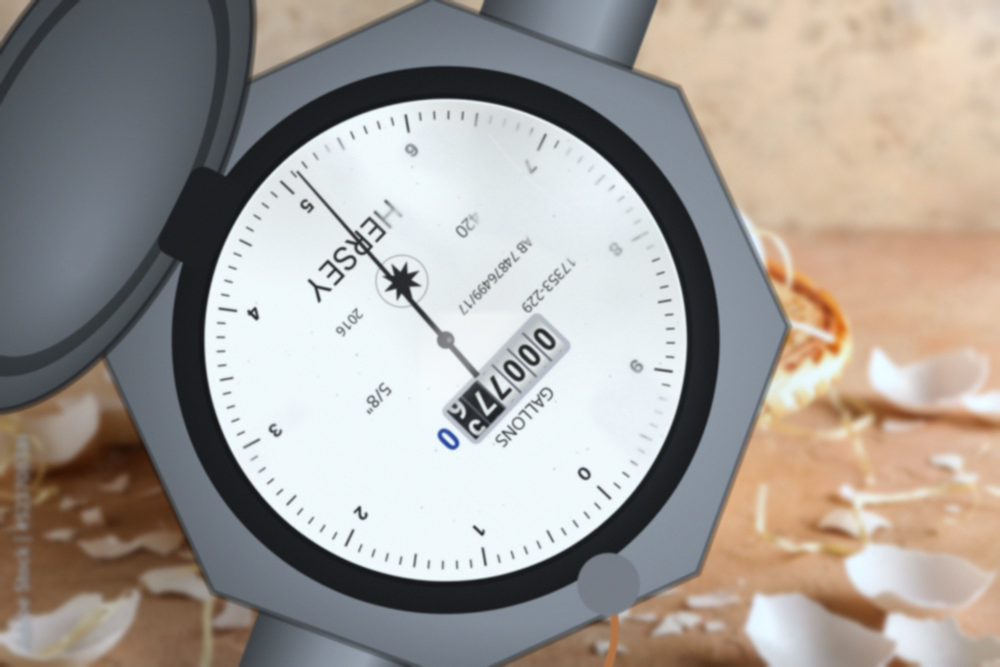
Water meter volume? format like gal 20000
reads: gal 7755.1
